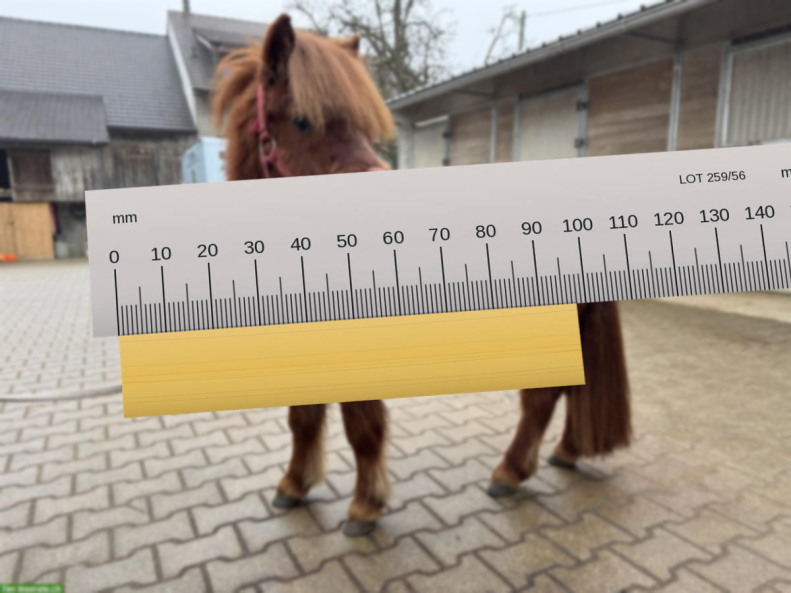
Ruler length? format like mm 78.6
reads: mm 98
